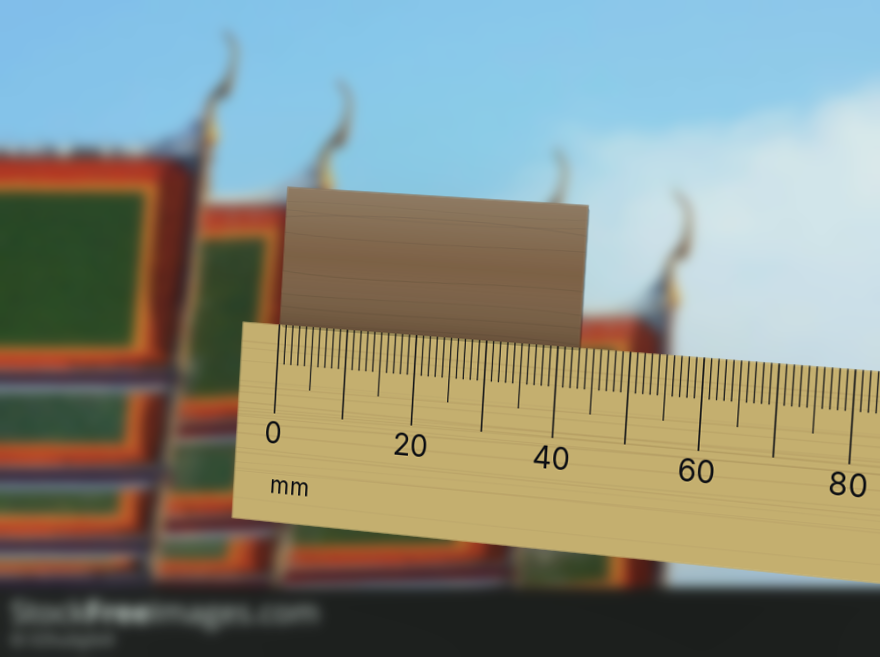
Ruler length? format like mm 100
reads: mm 43
